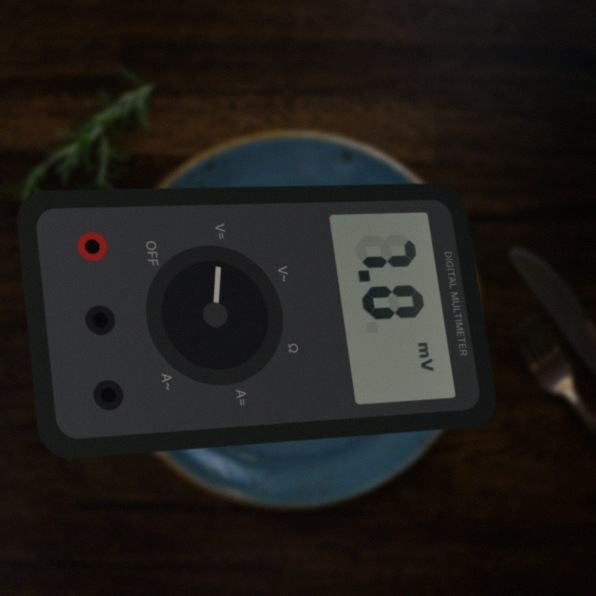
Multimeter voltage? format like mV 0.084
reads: mV 7.0
